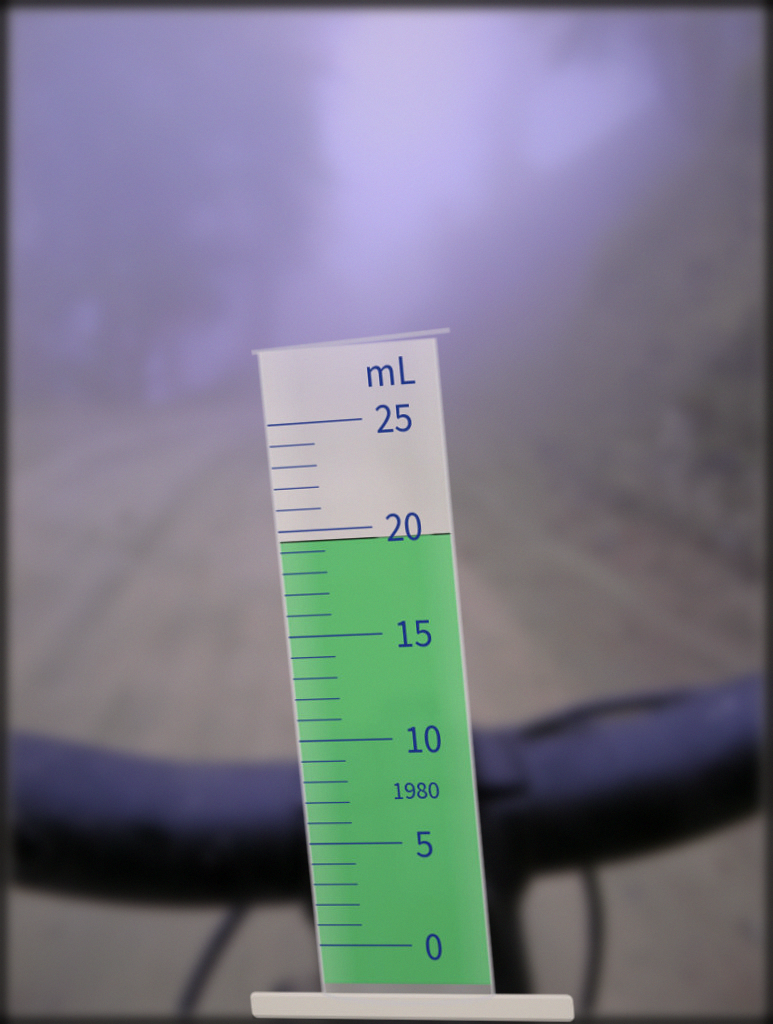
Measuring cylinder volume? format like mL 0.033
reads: mL 19.5
